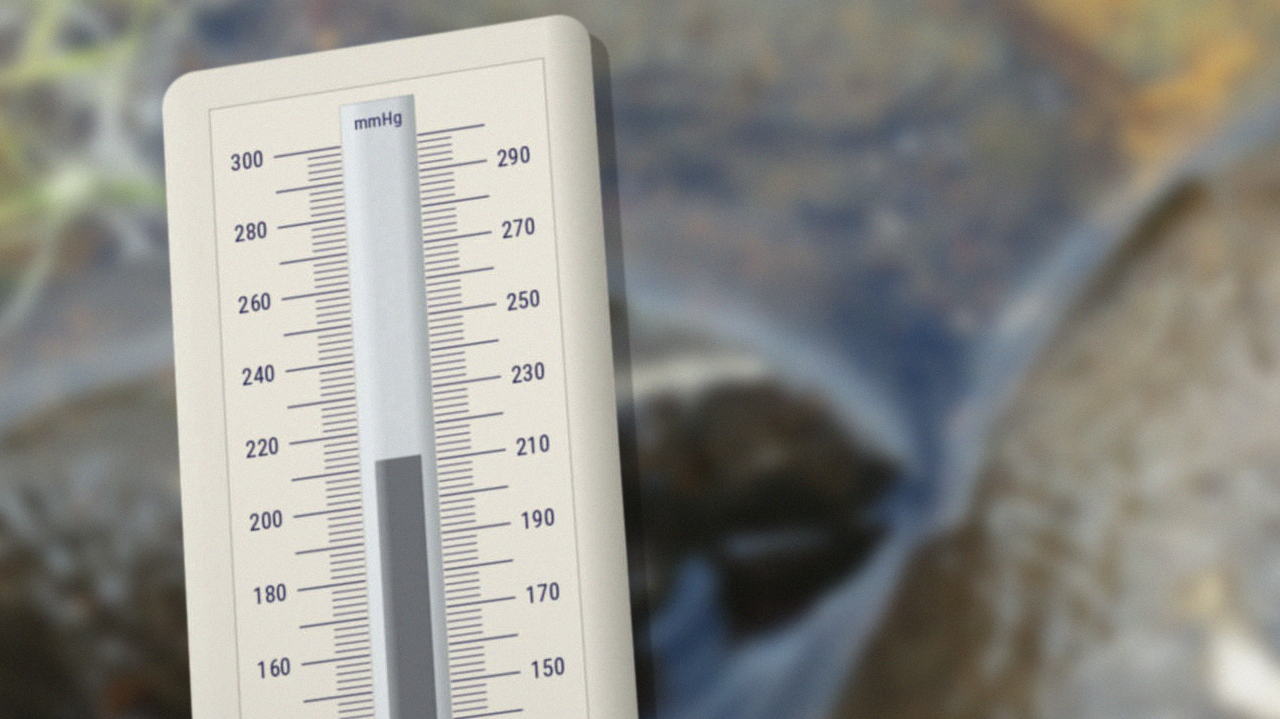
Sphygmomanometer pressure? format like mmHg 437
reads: mmHg 212
